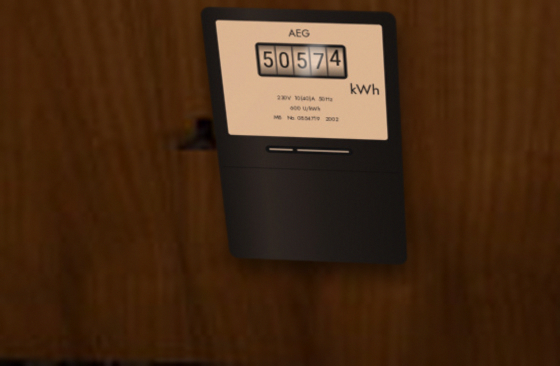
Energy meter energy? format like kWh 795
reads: kWh 50574
